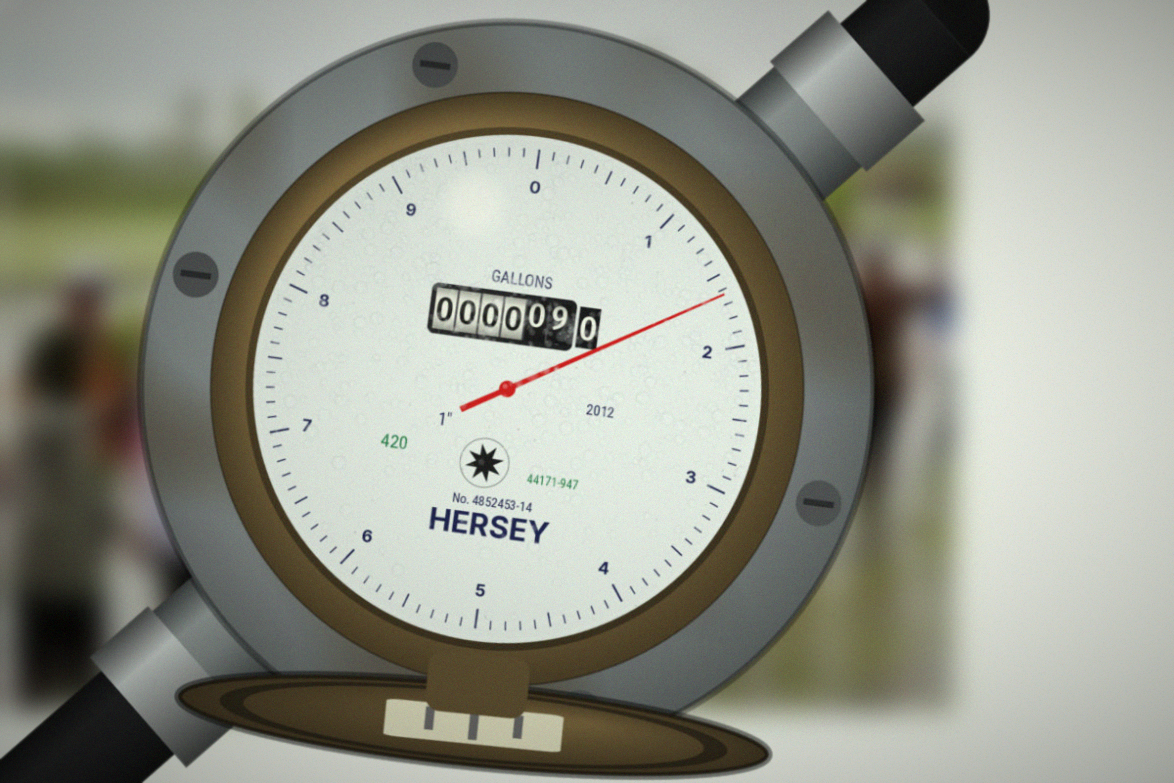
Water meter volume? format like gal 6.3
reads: gal 91.6
